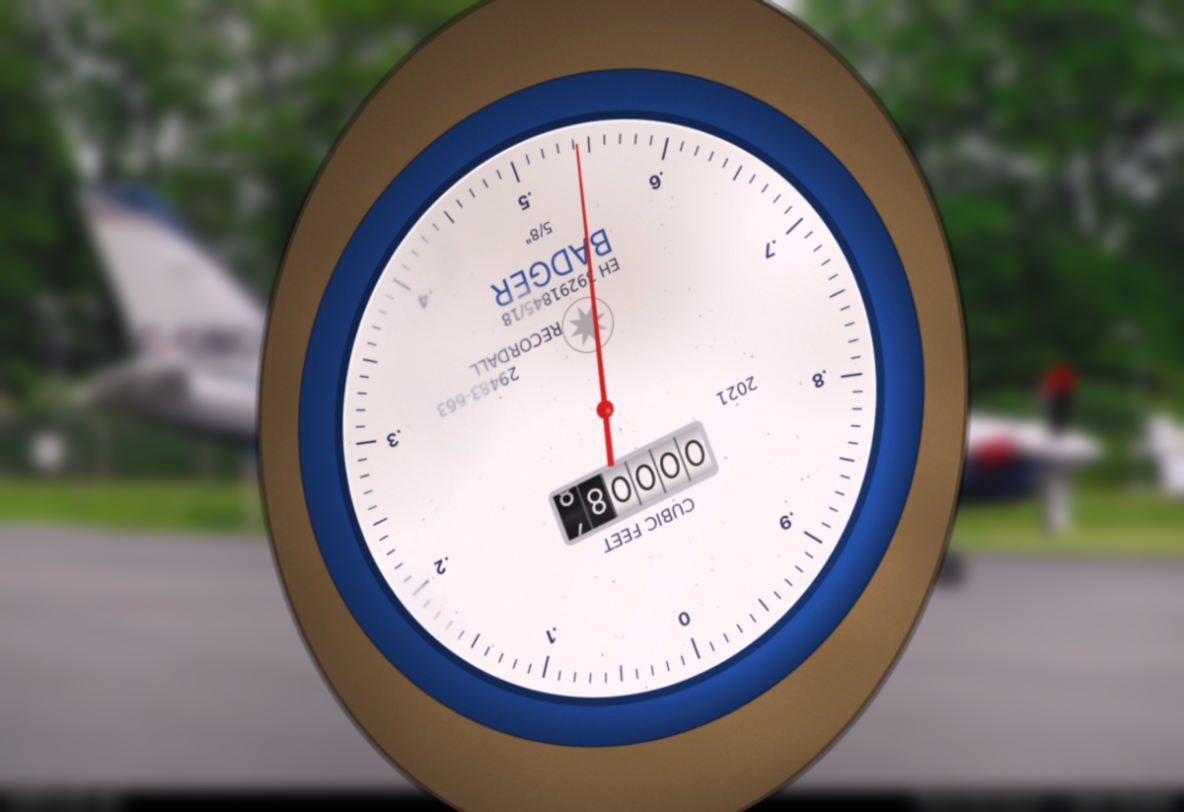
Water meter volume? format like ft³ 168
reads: ft³ 87.54
